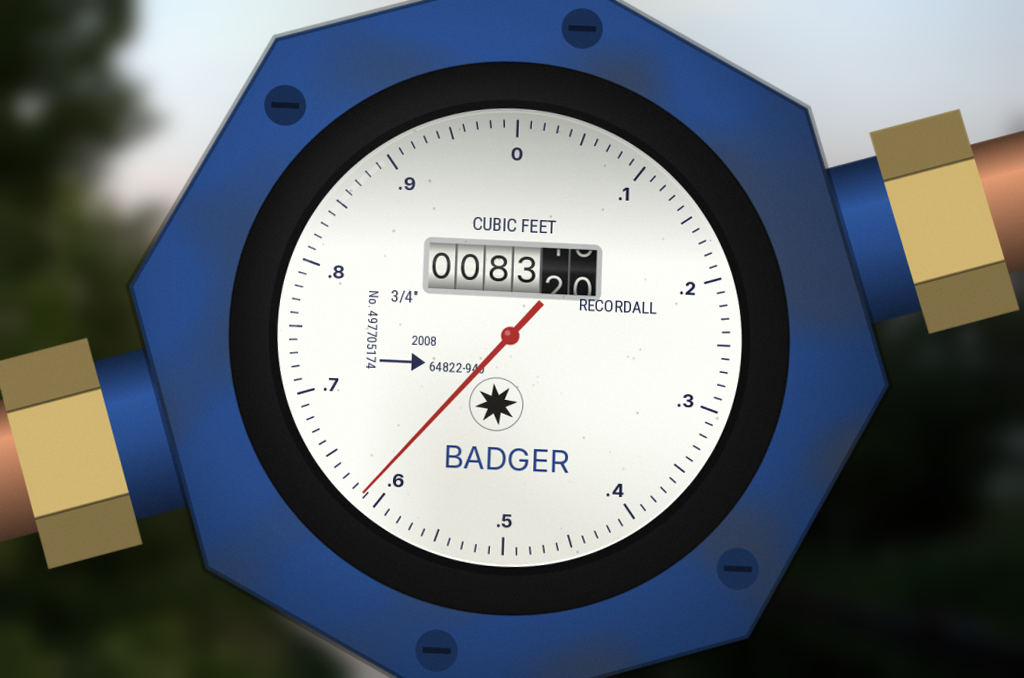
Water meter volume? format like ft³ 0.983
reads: ft³ 8319.61
